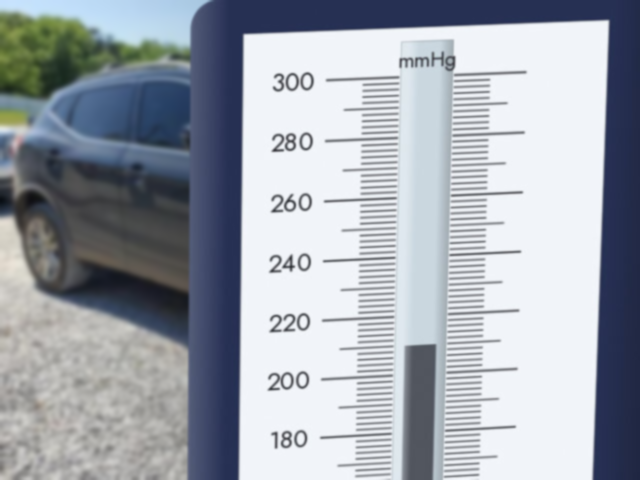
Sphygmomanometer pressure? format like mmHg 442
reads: mmHg 210
